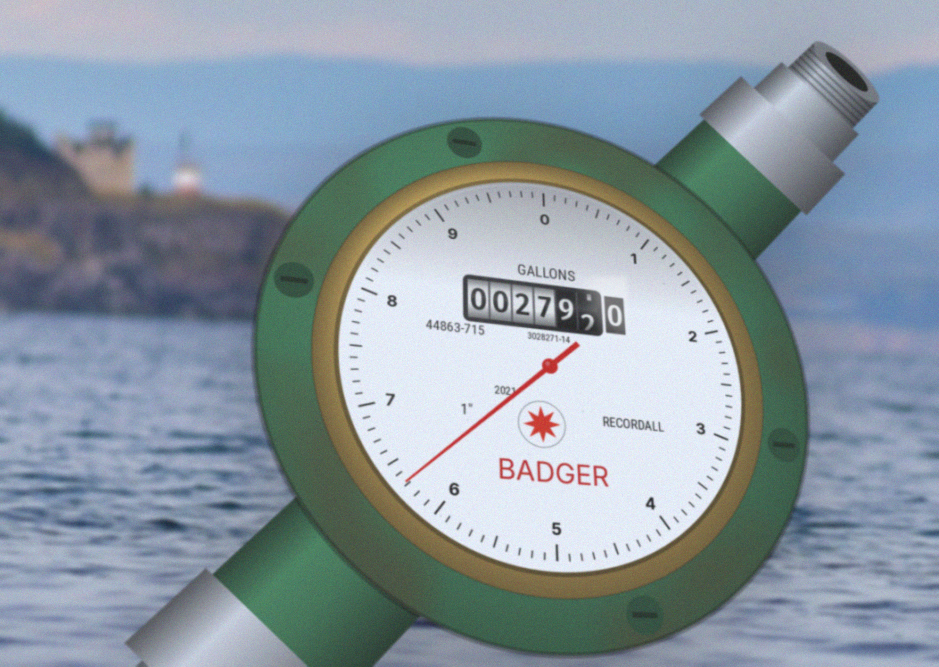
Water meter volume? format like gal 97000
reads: gal 27916.3
